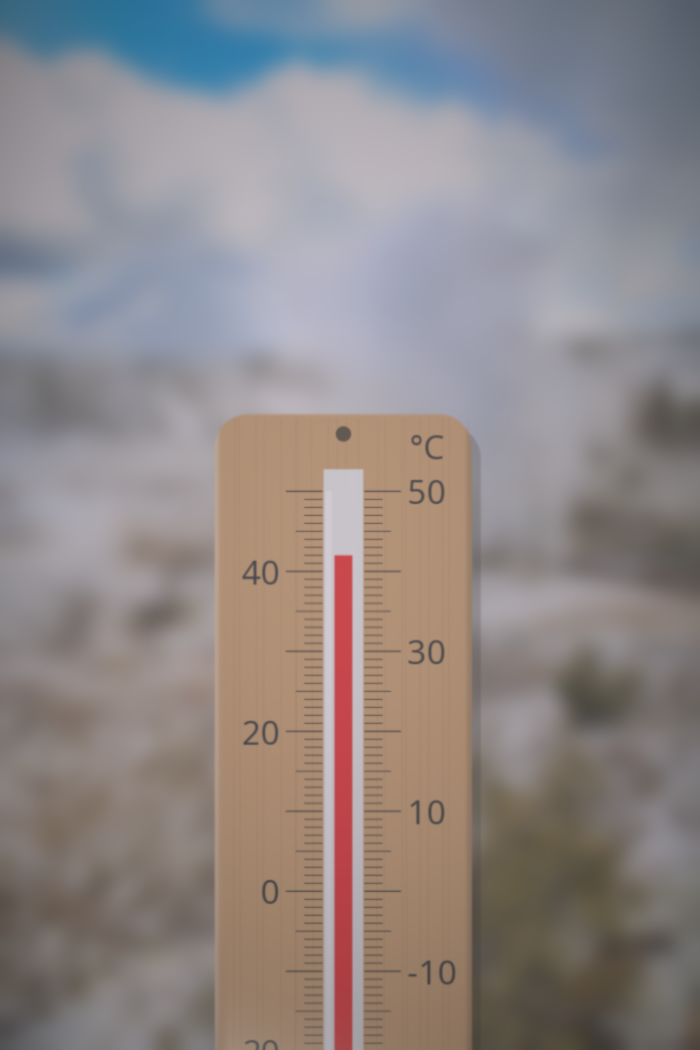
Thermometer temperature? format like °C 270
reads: °C 42
